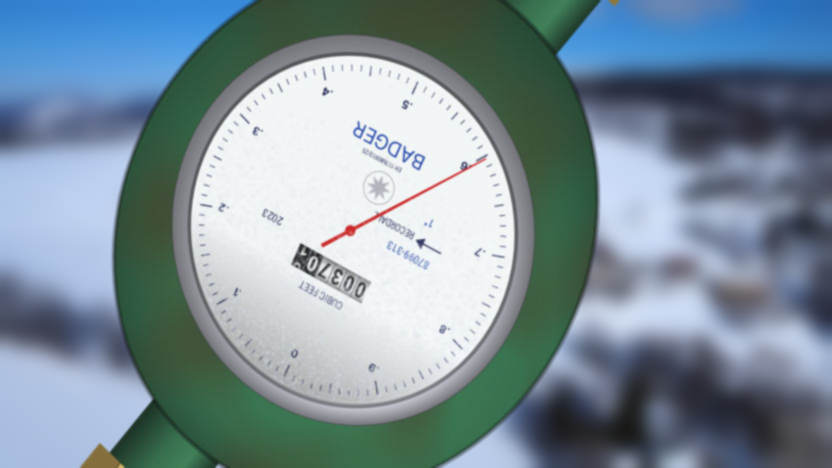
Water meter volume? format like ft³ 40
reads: ft³ 3700.60
